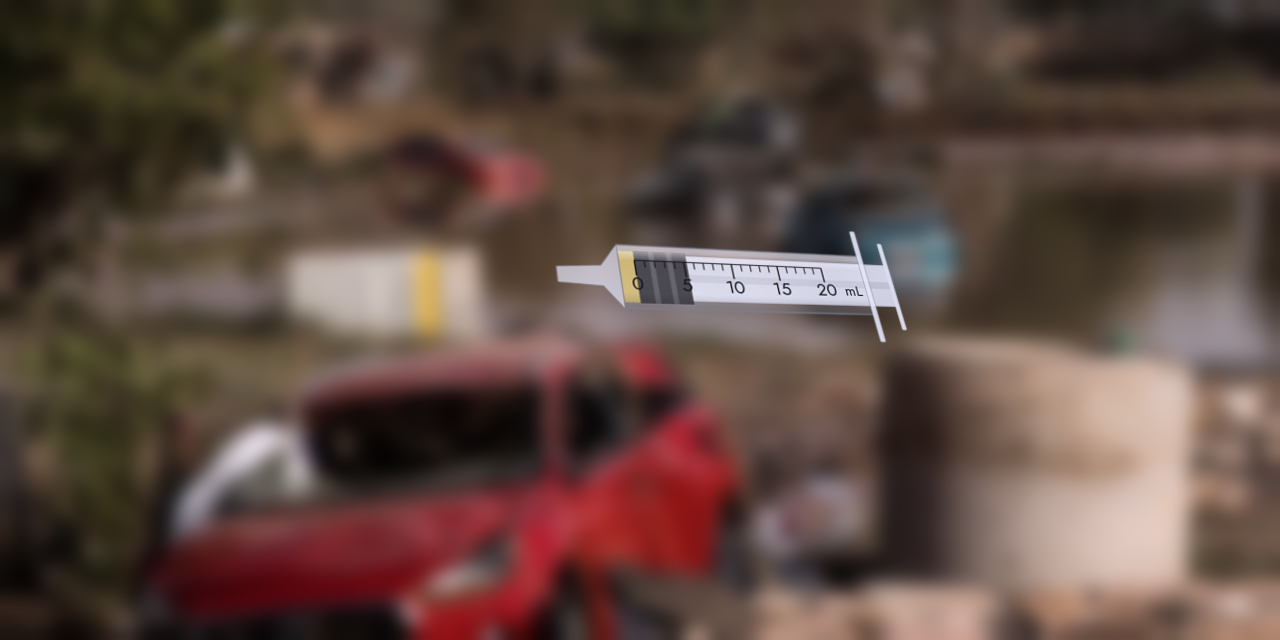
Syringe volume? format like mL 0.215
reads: mL 0
